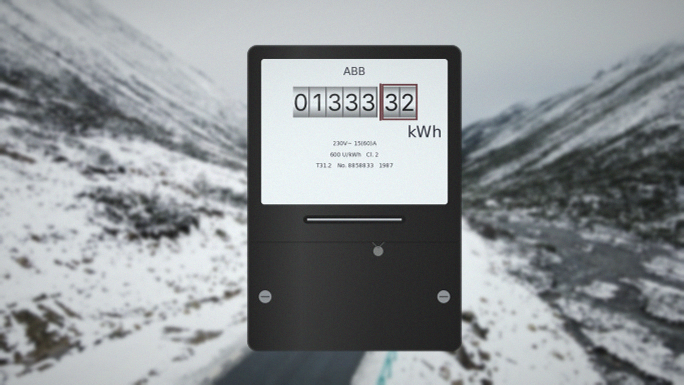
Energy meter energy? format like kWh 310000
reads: kWh 1333.32
